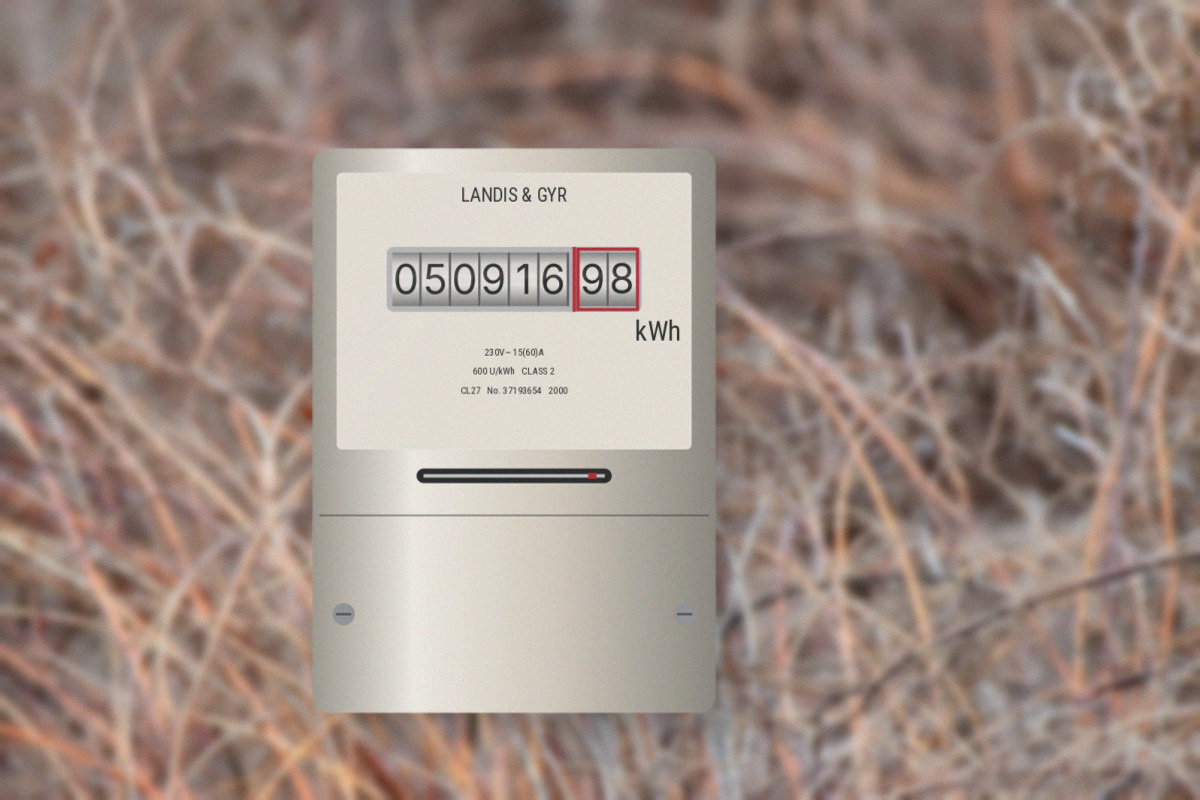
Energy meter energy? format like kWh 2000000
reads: kWh 50916.98
